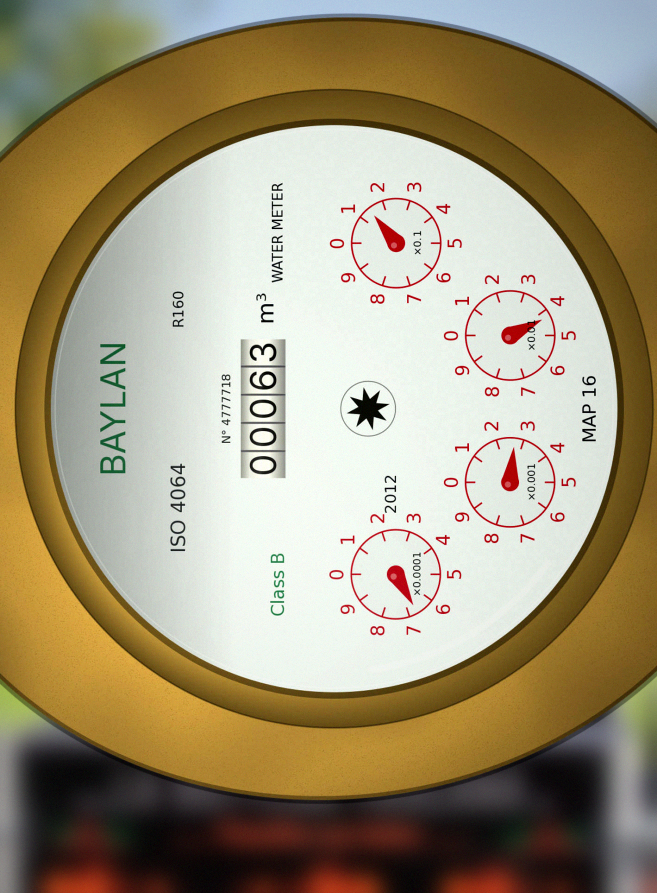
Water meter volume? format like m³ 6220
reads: m³ 63.1426
